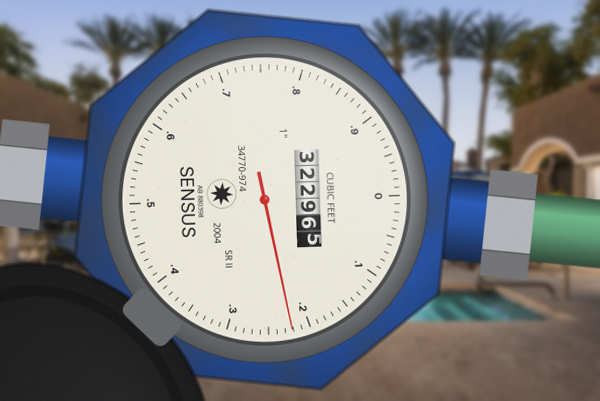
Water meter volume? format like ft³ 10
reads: ft³ 322965.22
